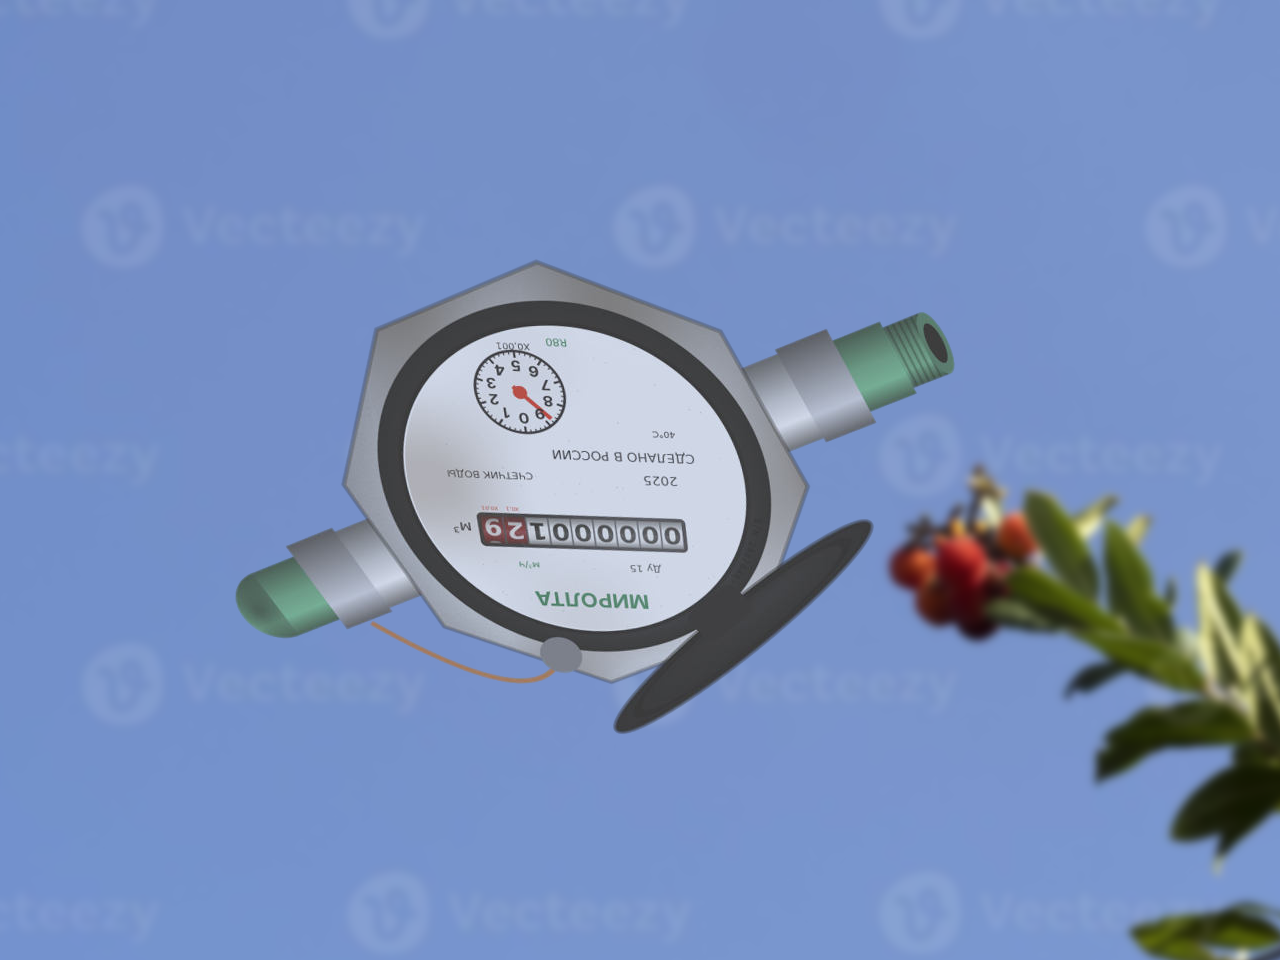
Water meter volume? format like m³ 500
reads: m³ 1.288
